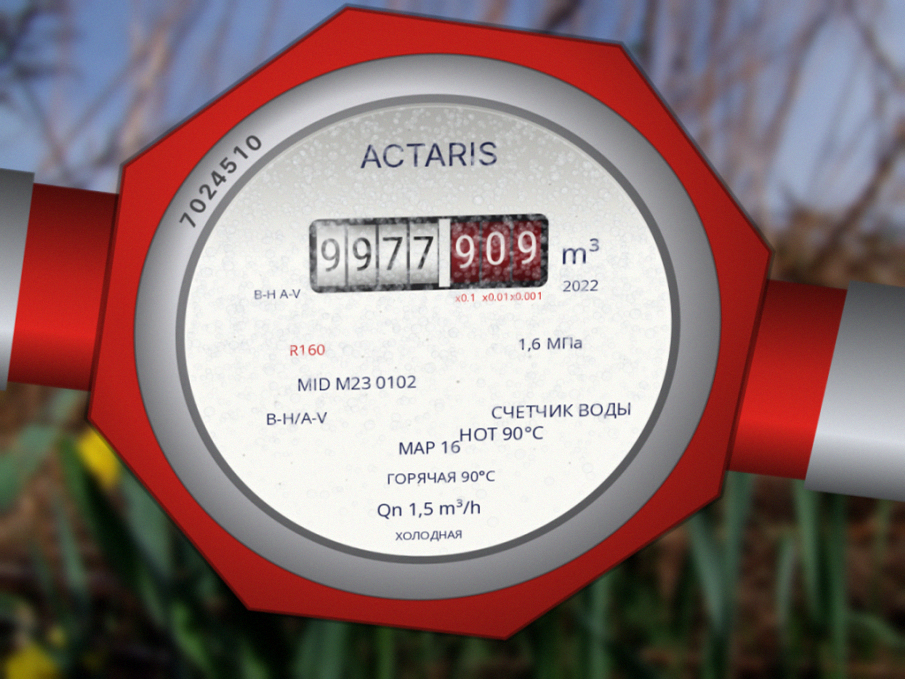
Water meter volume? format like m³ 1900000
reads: m³ 9977.909
